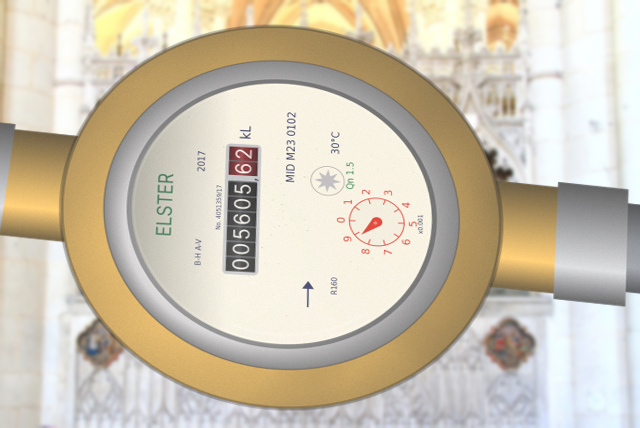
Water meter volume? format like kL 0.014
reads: kL 5605.628
